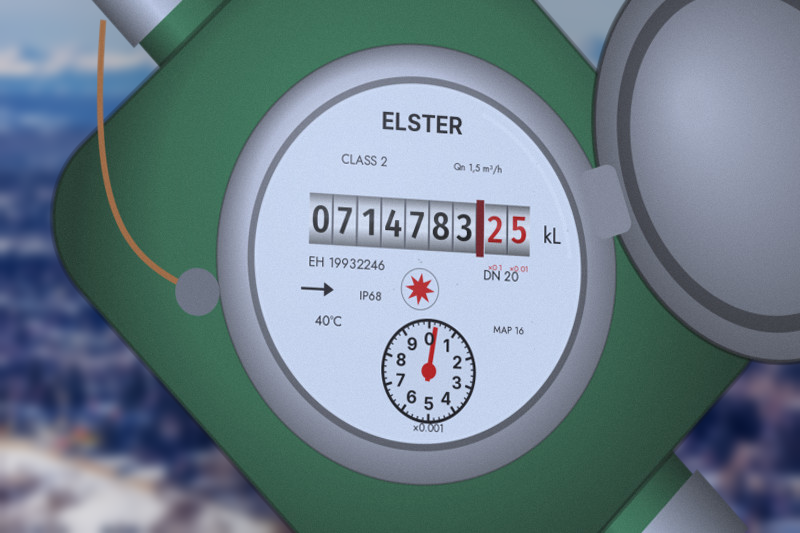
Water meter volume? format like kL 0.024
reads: kL 714783.250
